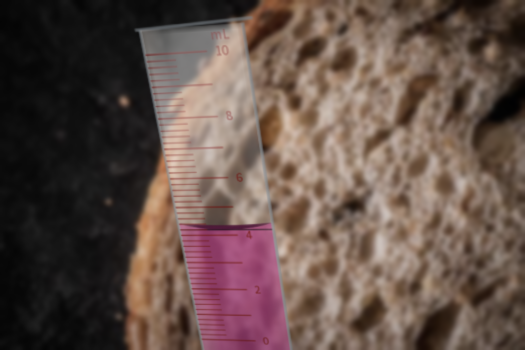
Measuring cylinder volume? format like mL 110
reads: mL 4.2
